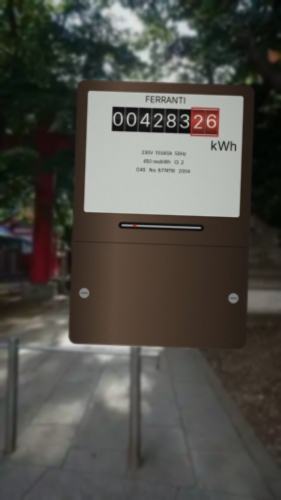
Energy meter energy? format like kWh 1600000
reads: kWh 4283.26
